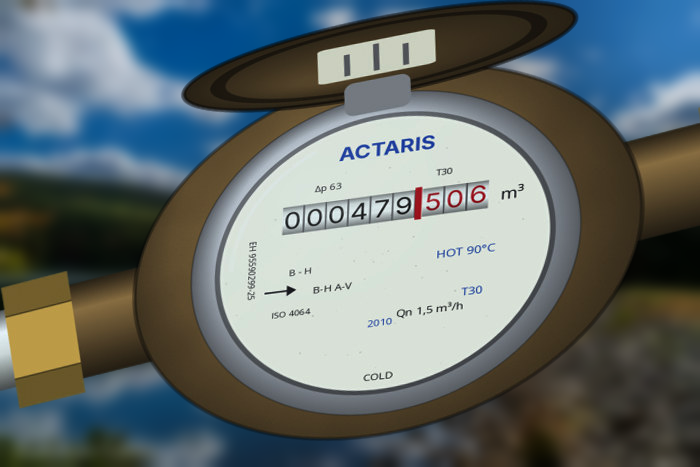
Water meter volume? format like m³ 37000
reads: m³ 479.506
